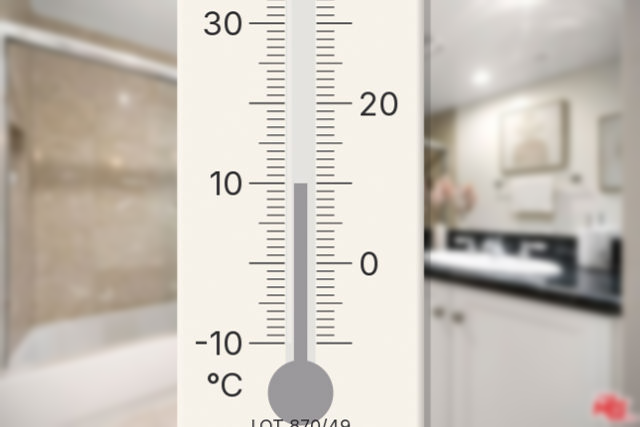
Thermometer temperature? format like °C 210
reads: °C 10
